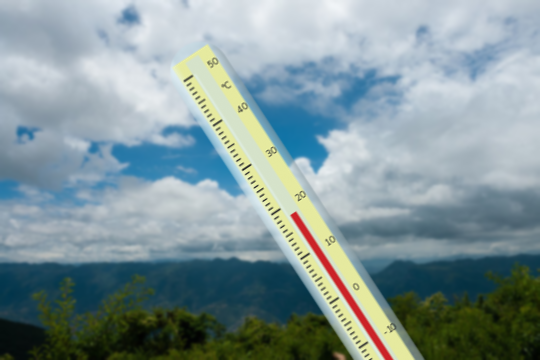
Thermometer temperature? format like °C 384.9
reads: °C 18
